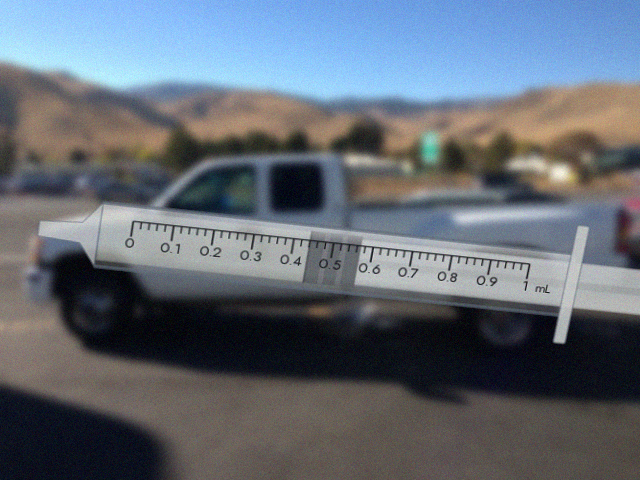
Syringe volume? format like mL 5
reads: mL 0.44
